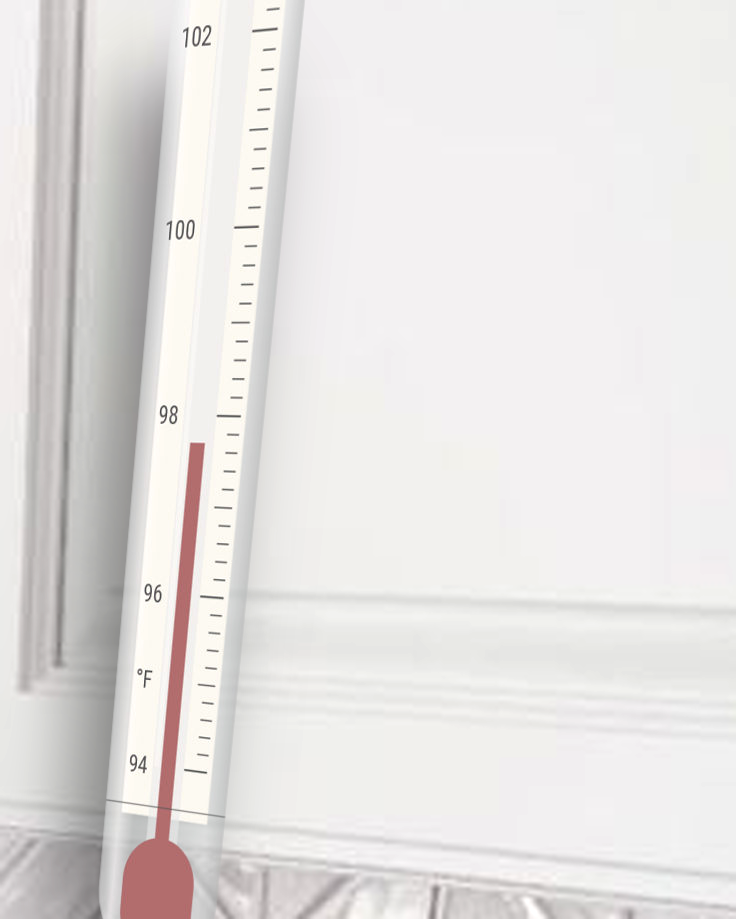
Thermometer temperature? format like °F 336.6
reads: °F 97.7
